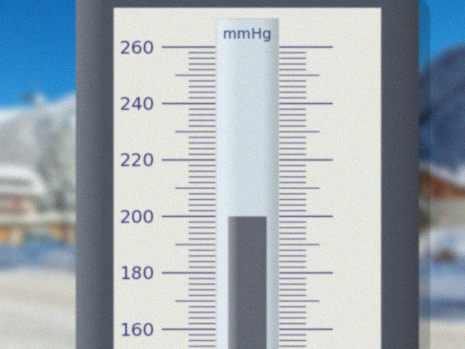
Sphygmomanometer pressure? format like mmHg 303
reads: mmHg 200
